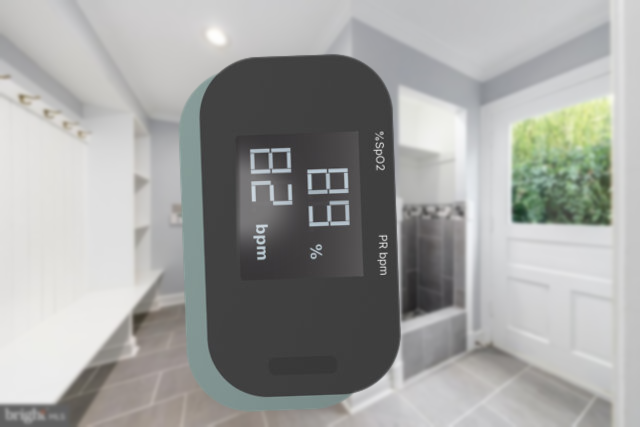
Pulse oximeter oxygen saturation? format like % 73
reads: % 89
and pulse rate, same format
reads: bpm 82
